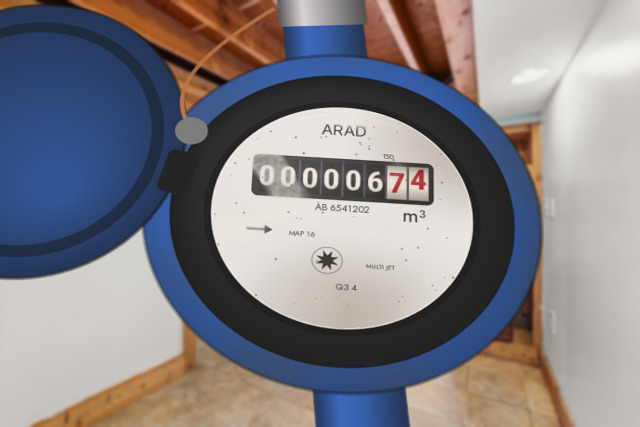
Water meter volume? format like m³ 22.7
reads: m³ 6.74
